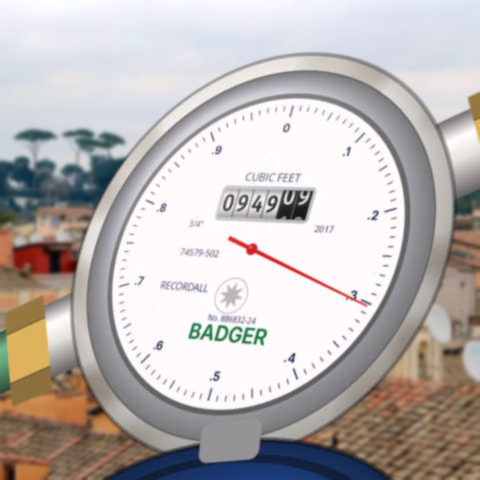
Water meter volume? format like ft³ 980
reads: ft³ 94909.30
